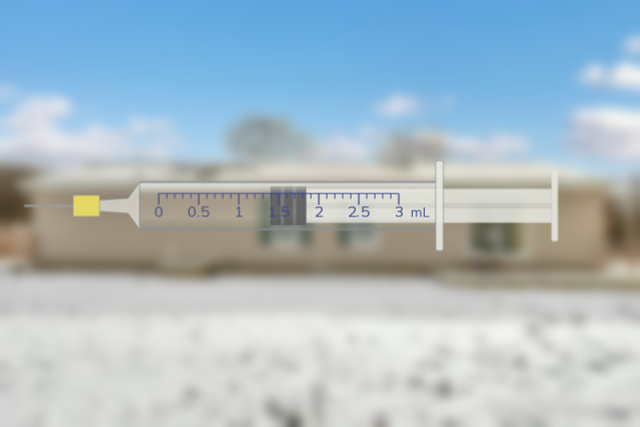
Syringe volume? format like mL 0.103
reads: mL 1.4
